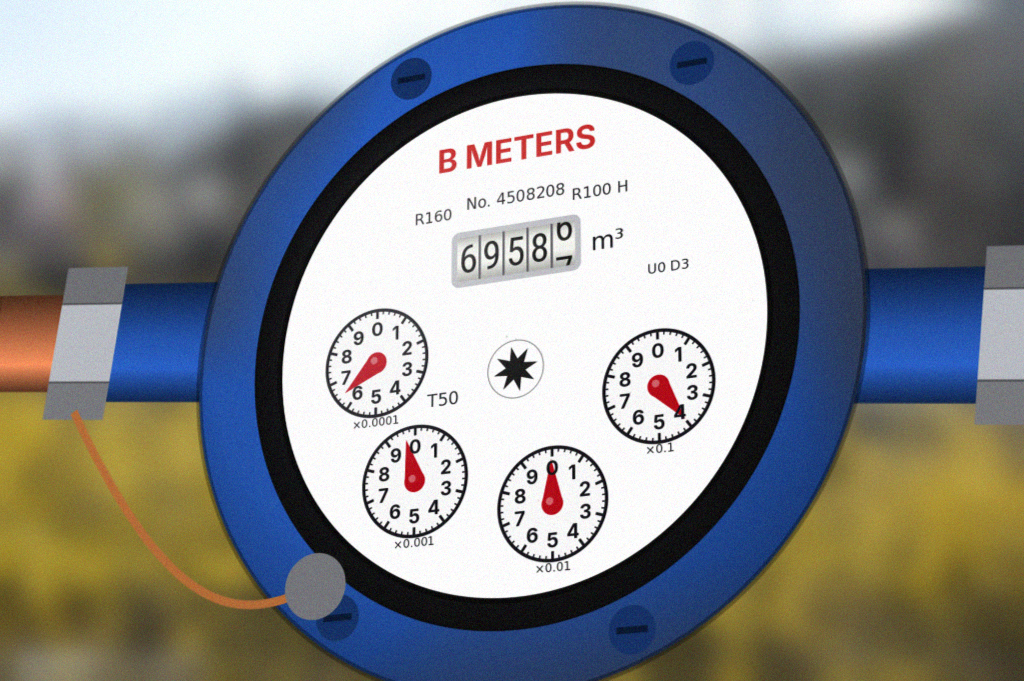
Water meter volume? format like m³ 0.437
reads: m³ 69586.3996
